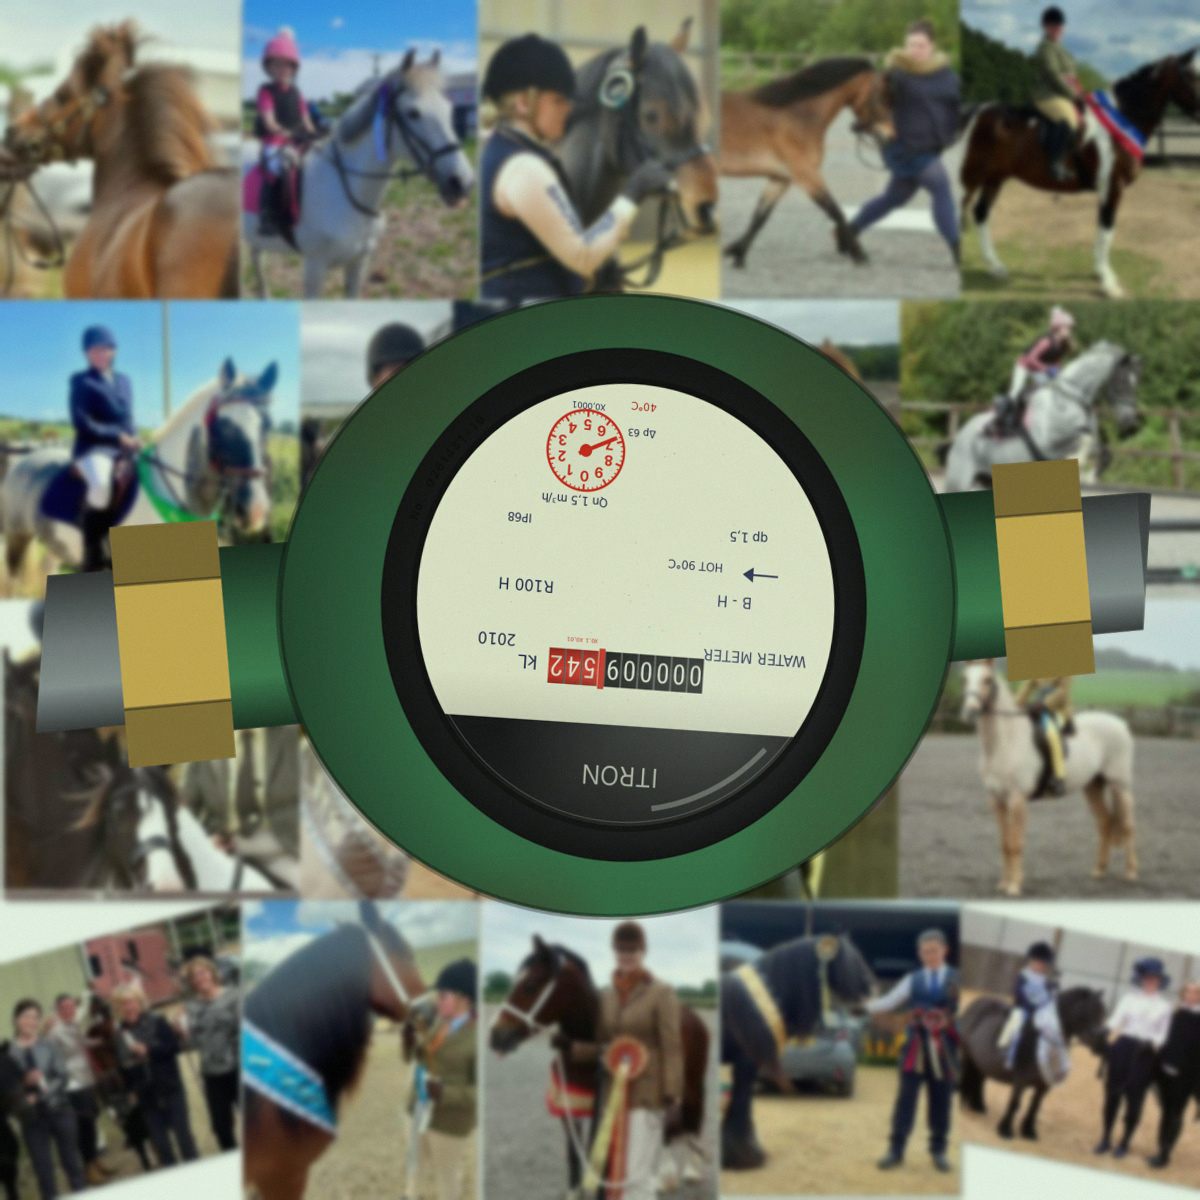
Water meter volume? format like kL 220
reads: kL 9.5426
